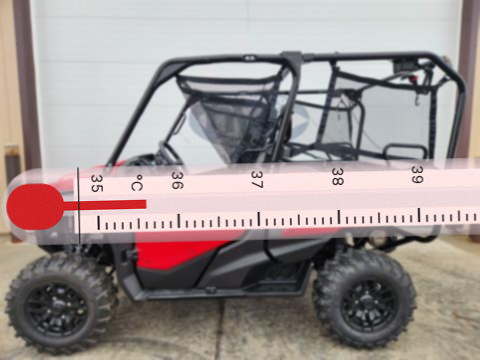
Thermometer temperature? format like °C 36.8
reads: °C 35.6
